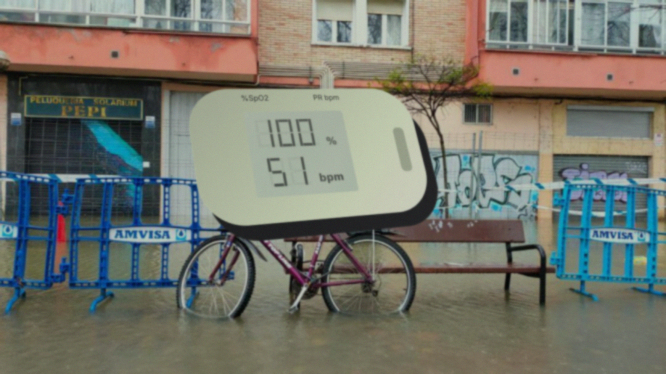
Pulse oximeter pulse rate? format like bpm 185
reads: bpm 51
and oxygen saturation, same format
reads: % 100
